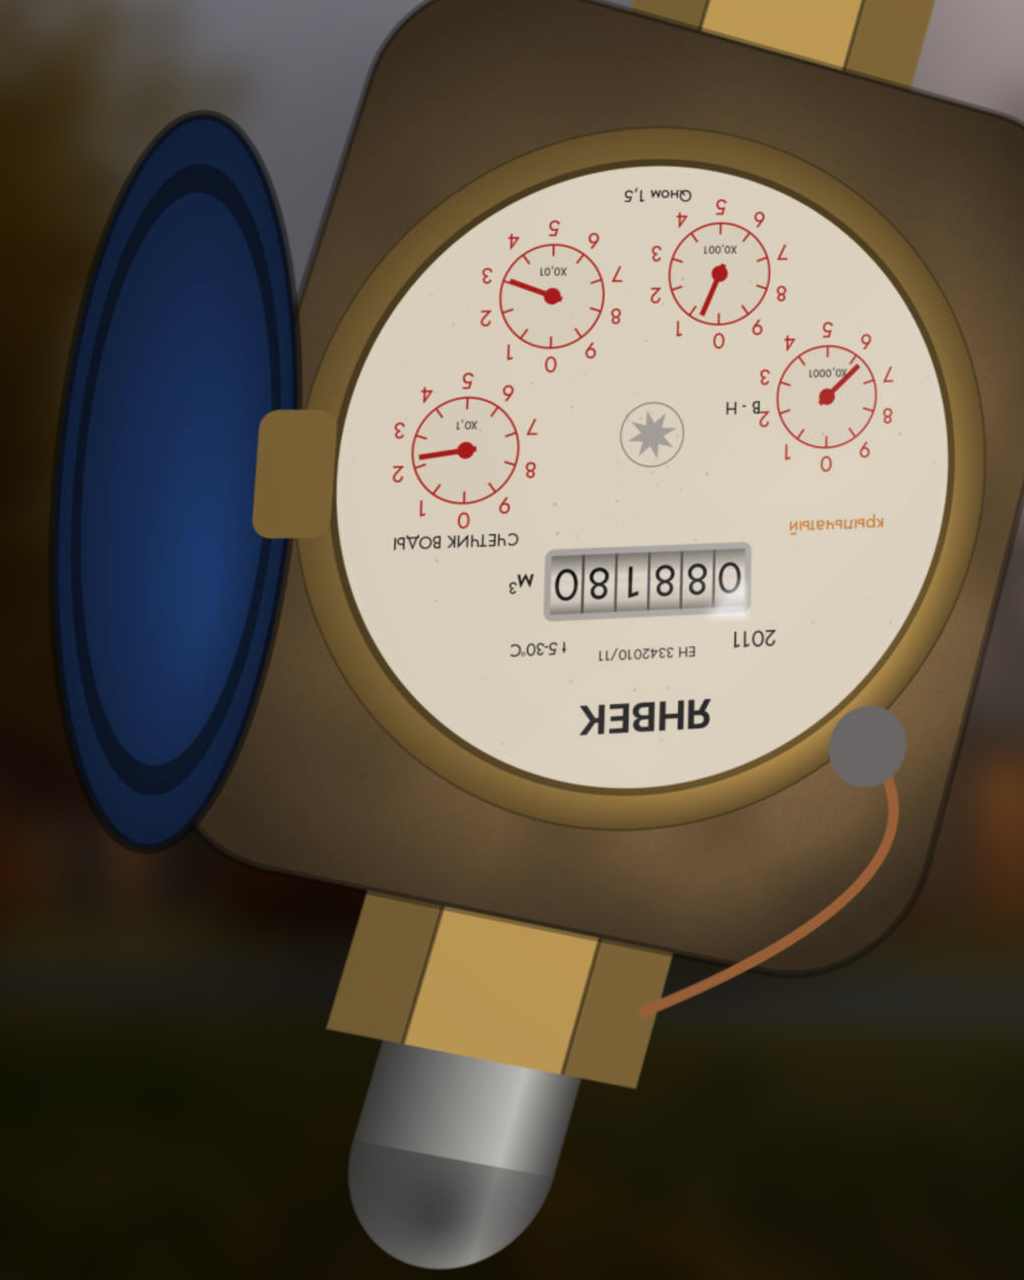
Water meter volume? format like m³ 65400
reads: m³ 88180.2306
